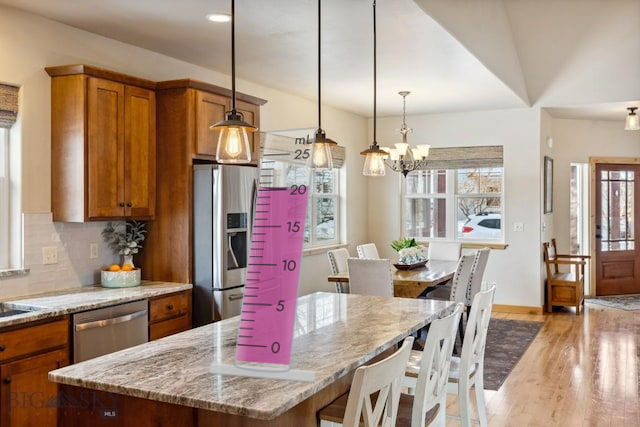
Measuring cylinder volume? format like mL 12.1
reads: mL 20
